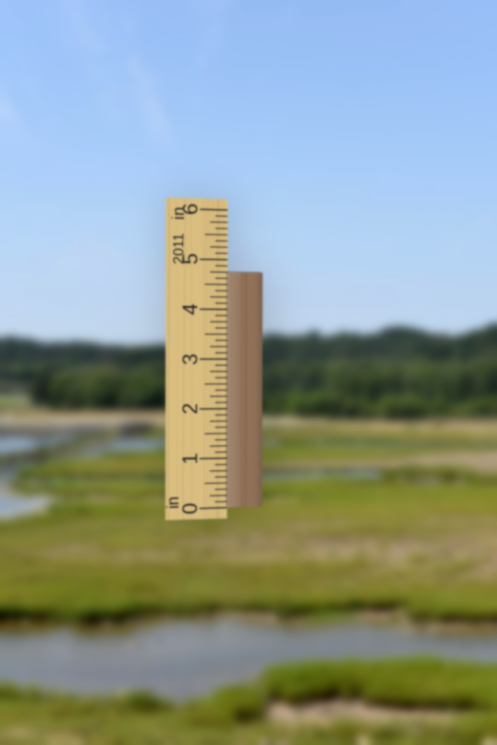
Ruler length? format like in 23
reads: in 4.75
